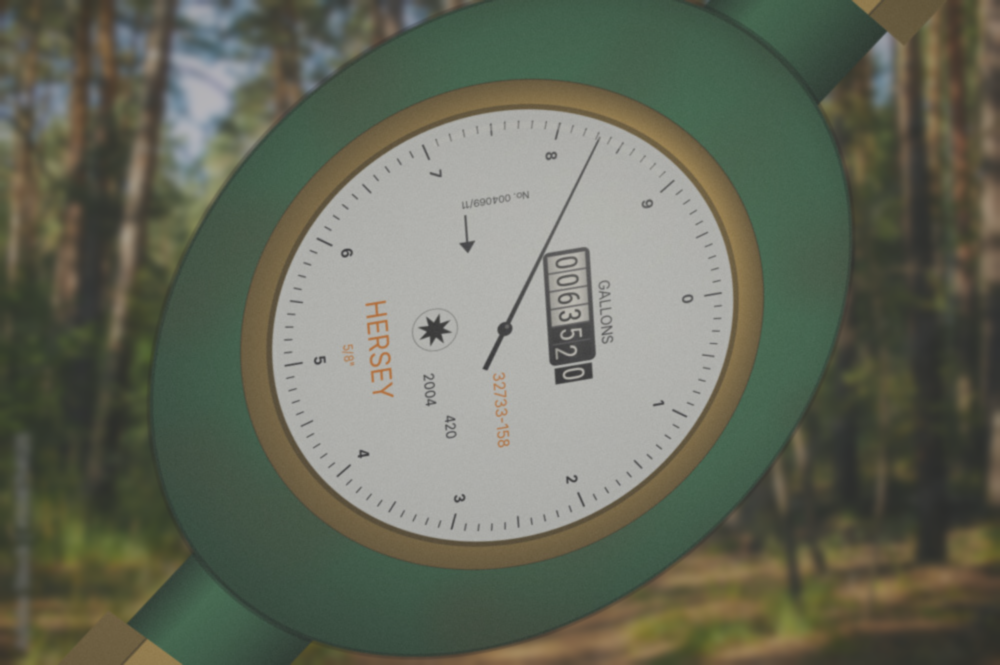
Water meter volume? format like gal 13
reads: gal 63518.3
